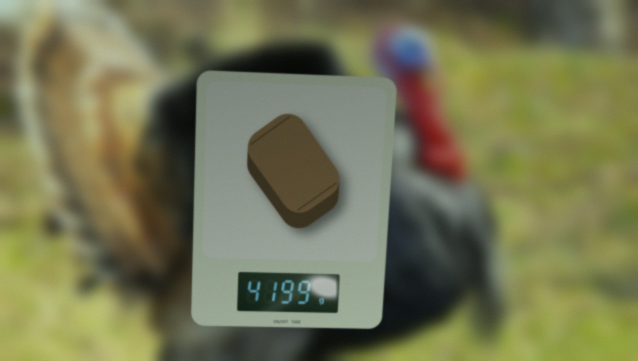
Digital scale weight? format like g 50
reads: g 4199
